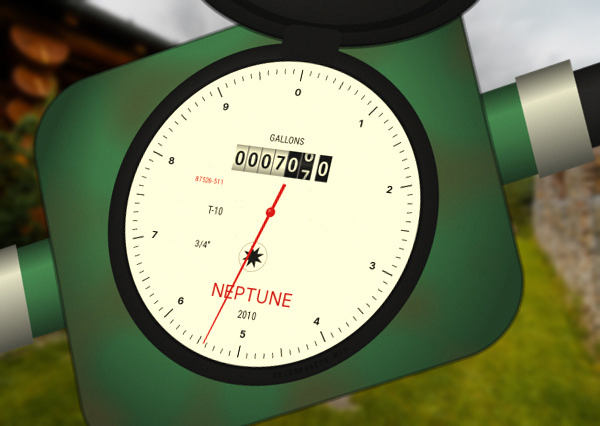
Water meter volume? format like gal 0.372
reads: gal 7065.4
